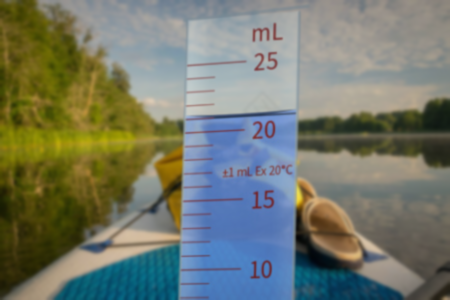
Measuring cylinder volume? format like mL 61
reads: mL 21
